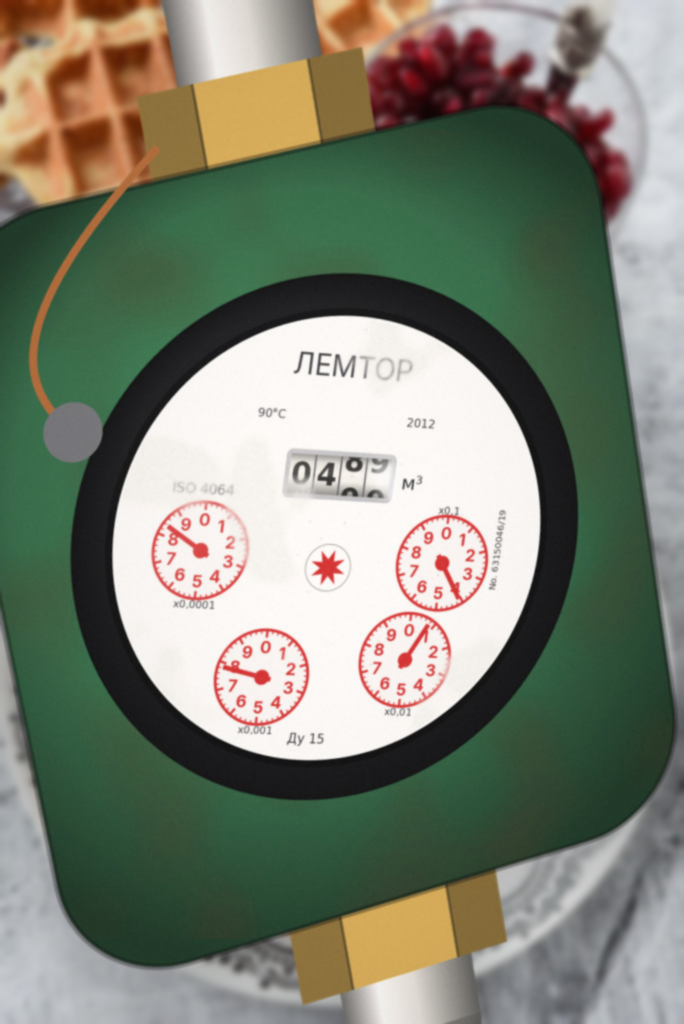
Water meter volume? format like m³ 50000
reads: m³ 489.4078
